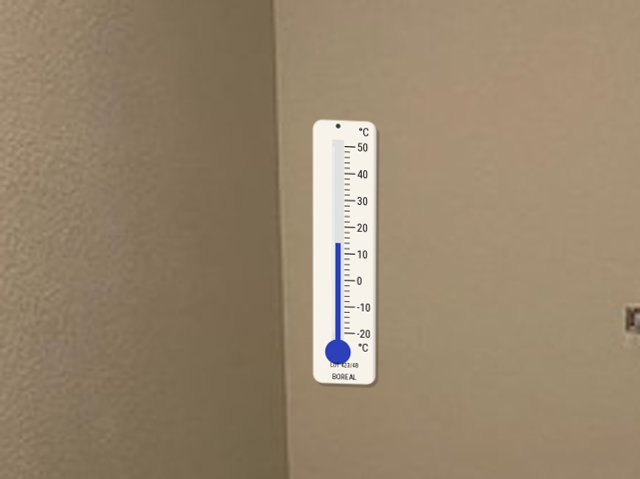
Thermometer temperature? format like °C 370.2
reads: °C 14
